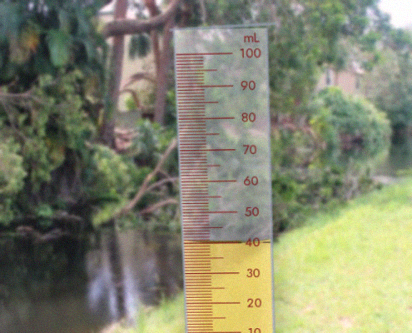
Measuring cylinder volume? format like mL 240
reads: mL 40
